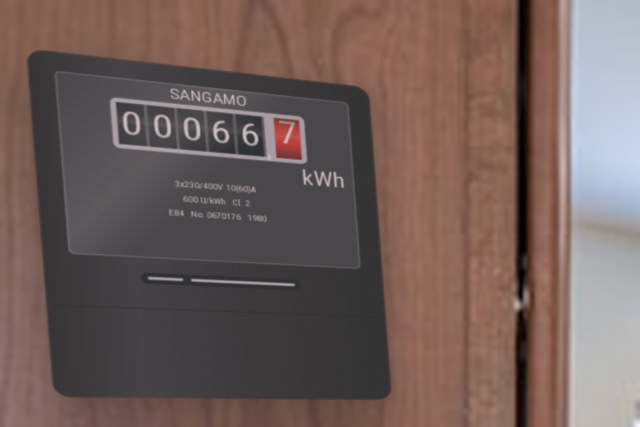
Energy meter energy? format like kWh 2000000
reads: kWh 66.7
